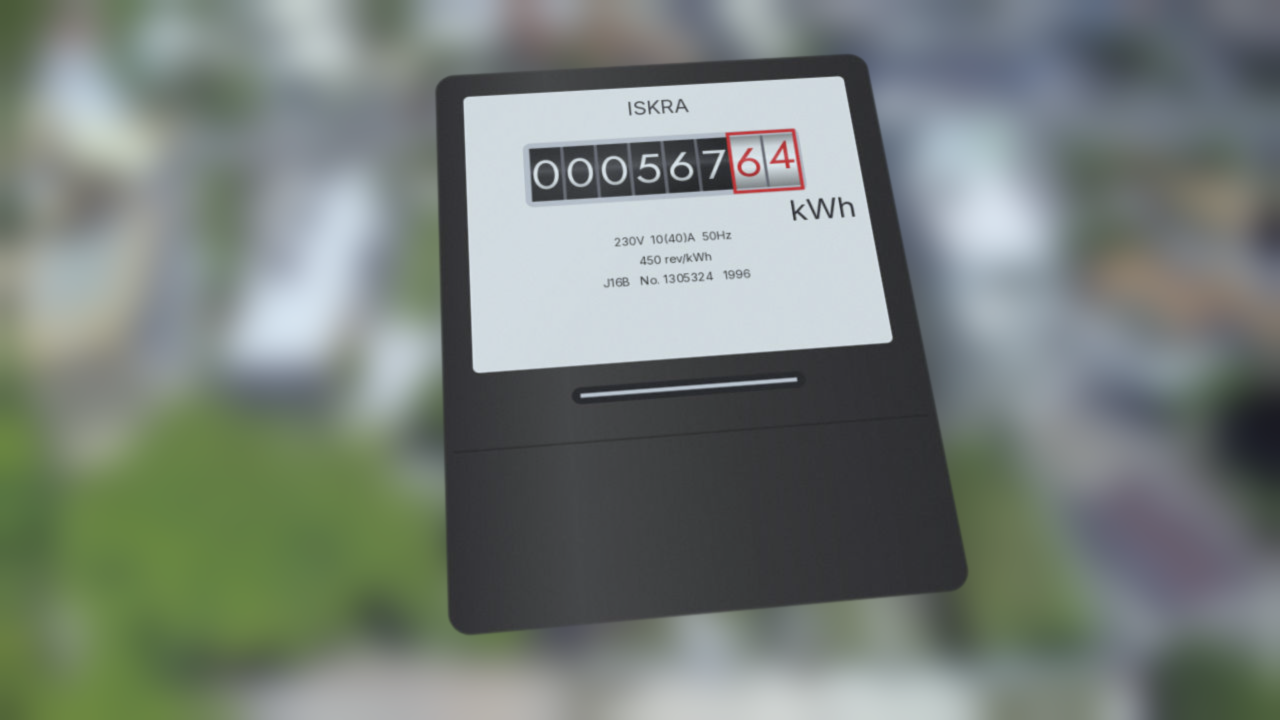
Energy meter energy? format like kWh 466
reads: kWh 567.64
